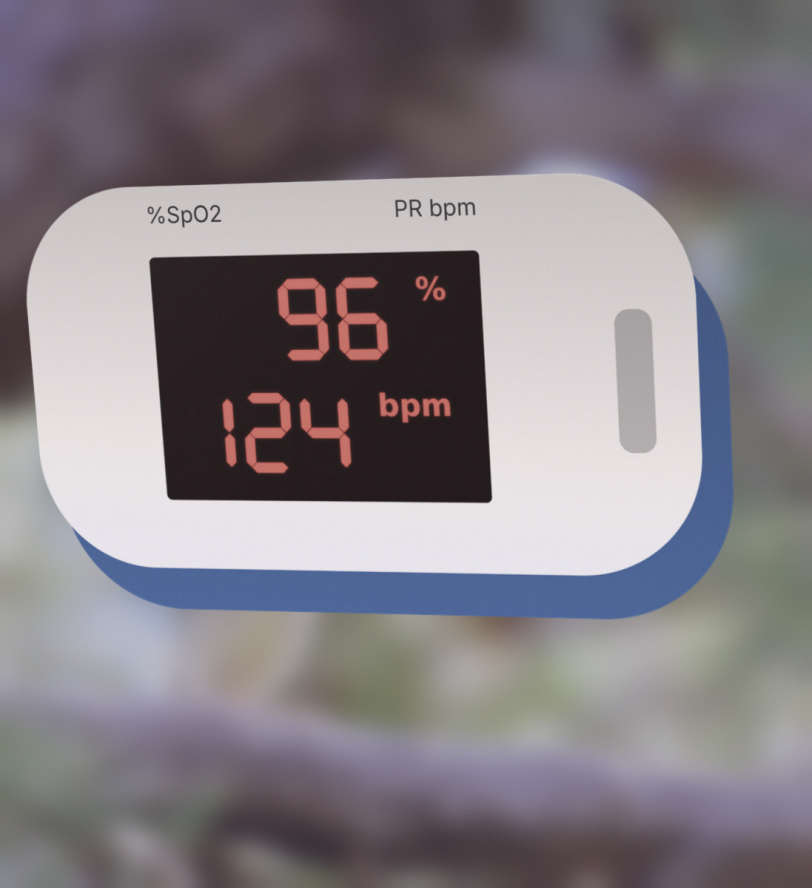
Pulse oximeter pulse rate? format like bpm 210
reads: bpm 124
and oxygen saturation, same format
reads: % 96
